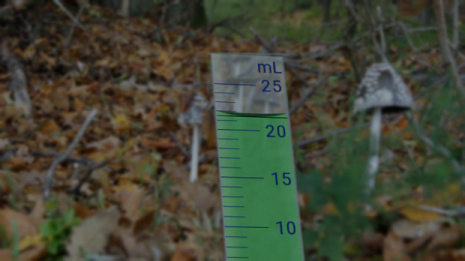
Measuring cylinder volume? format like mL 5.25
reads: mL 21.5
